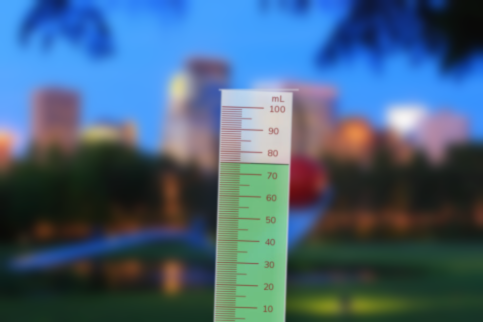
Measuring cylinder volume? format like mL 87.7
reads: mL 75
